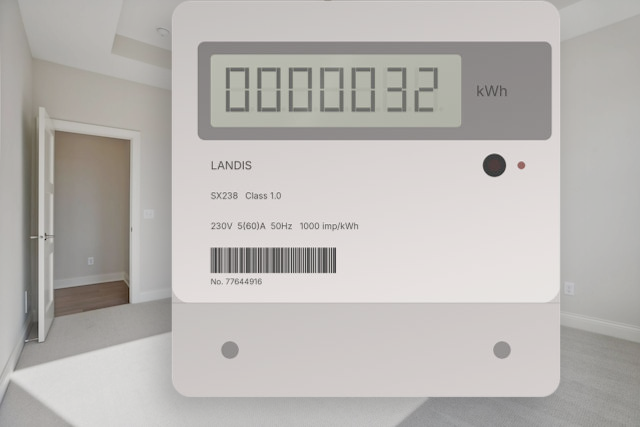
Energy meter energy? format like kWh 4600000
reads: kWh 32
